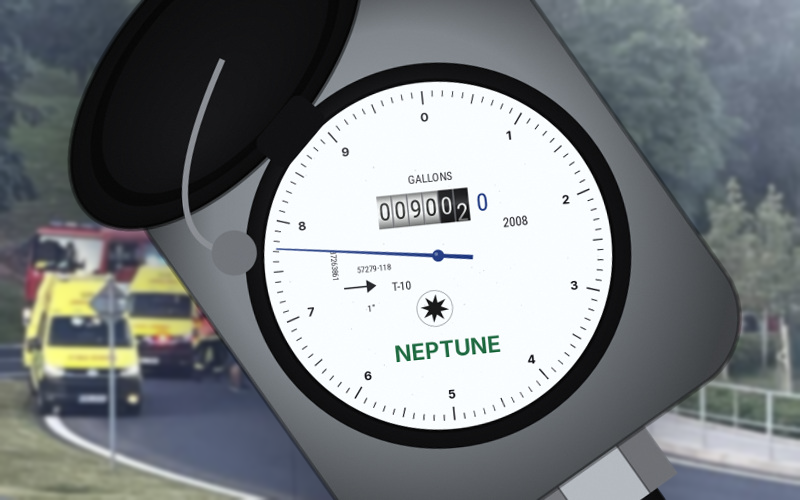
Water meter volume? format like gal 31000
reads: gal 90017.7
